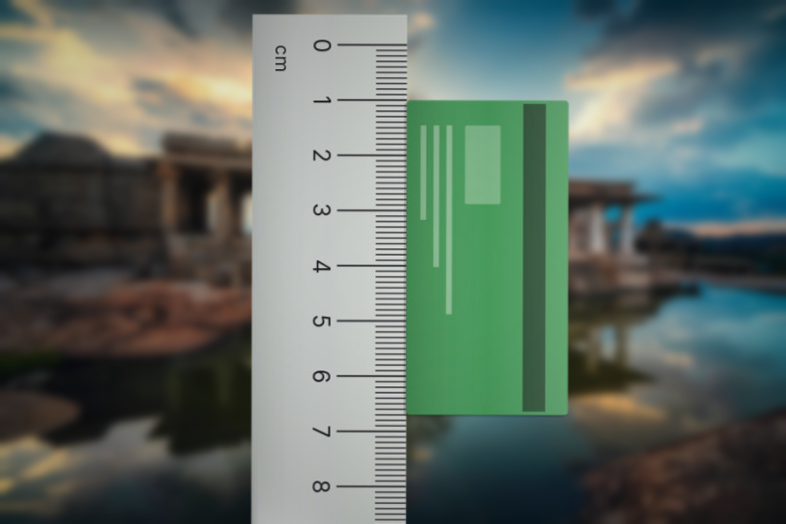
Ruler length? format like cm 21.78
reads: cm 5.7
